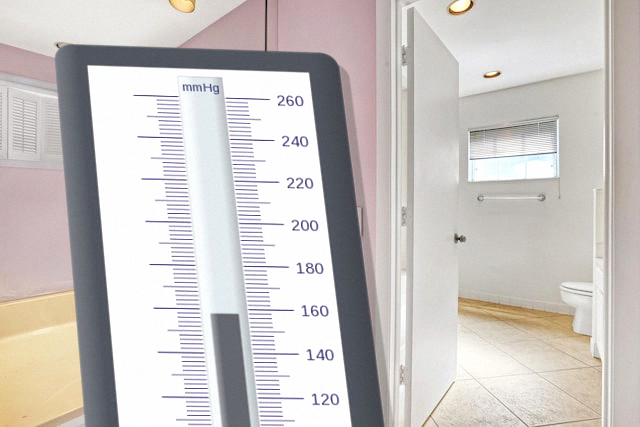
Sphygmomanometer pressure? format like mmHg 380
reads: mmHg 158
